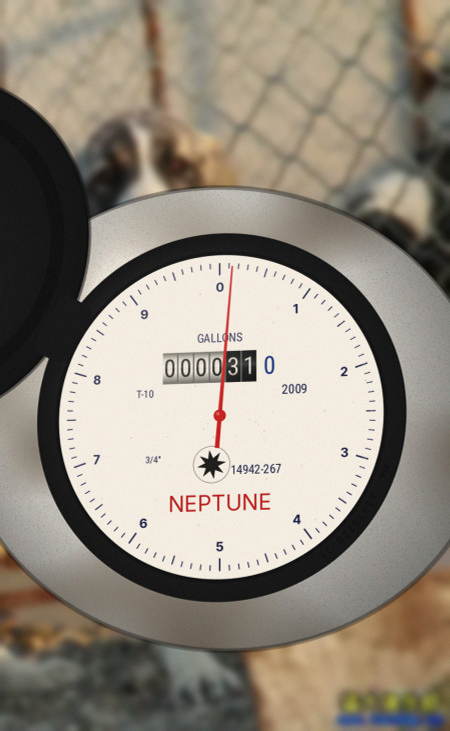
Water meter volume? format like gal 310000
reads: gal 310.1
